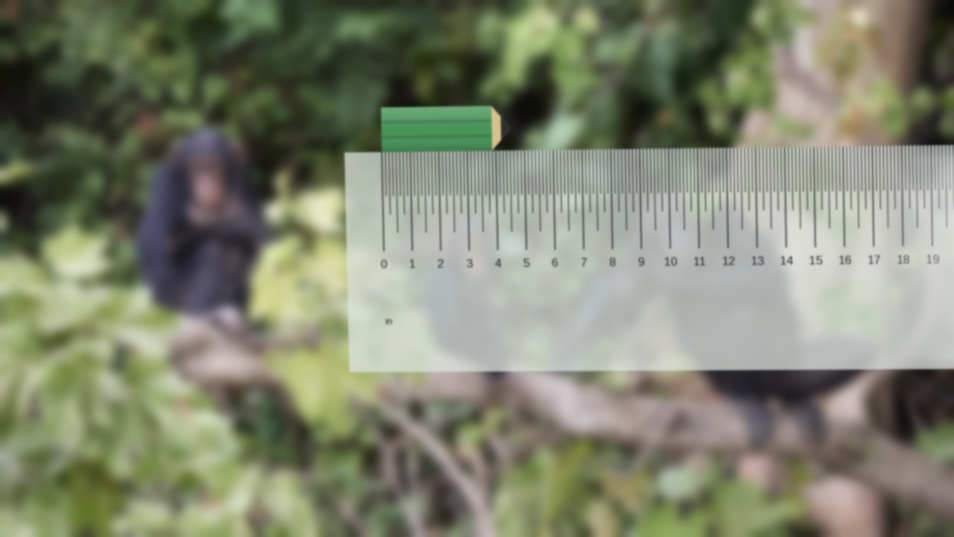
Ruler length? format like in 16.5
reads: in 4.5
